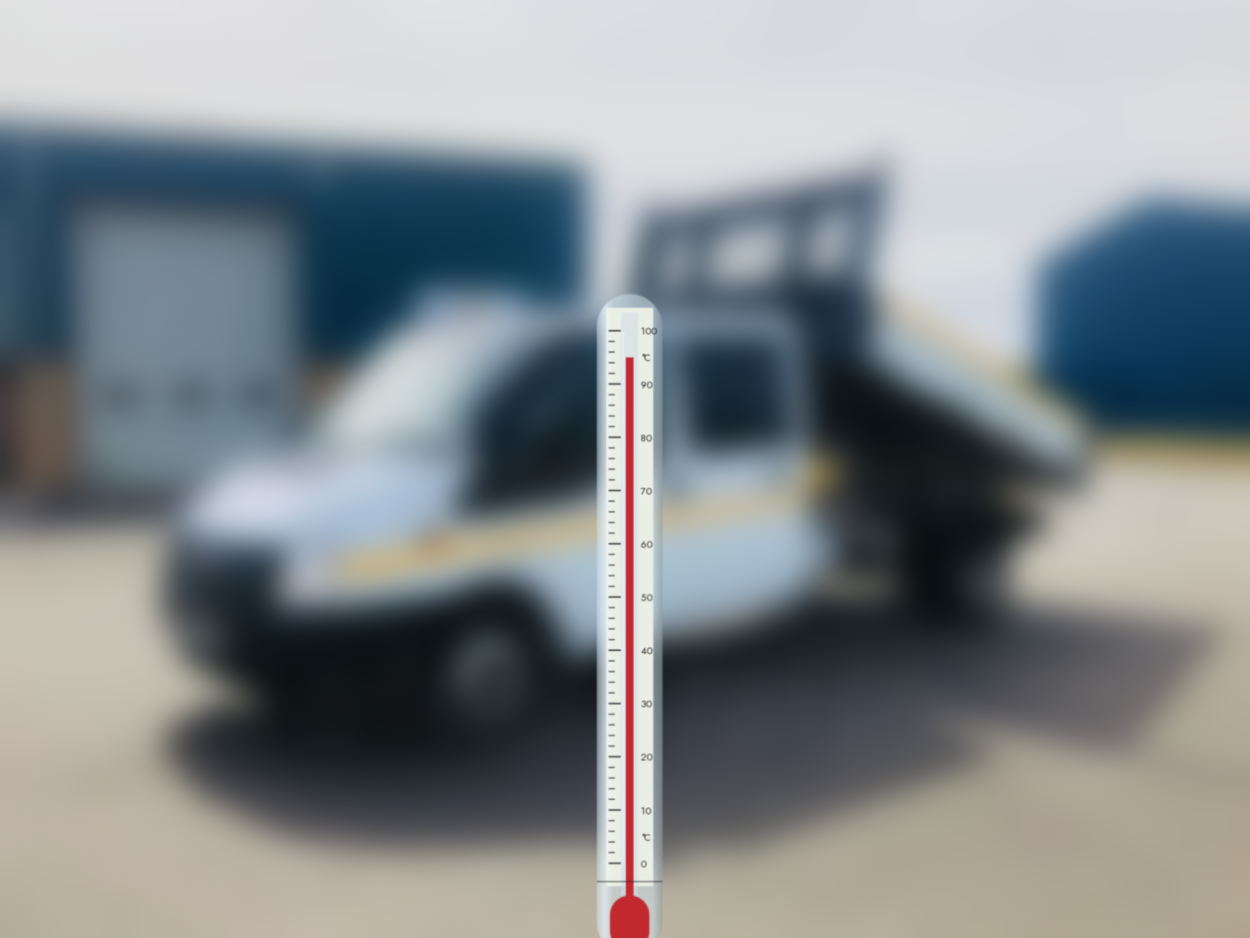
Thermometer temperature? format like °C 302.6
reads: °C 95
